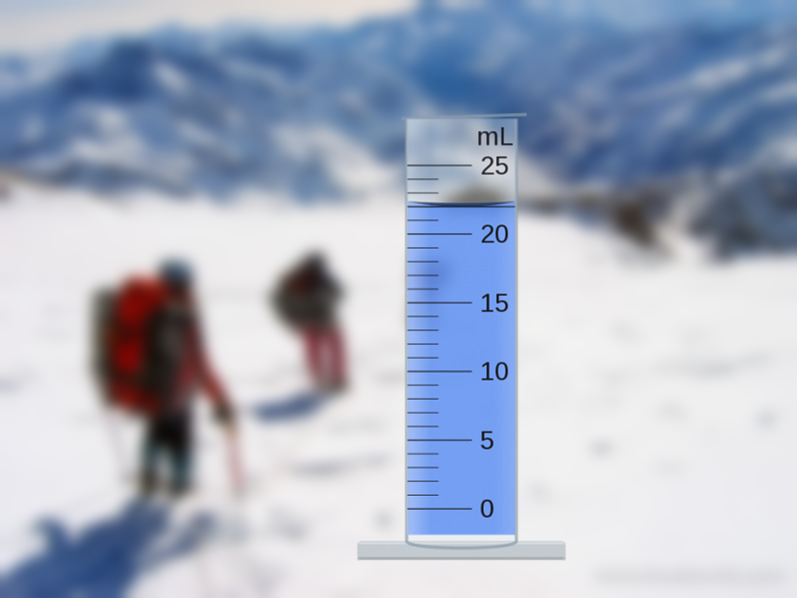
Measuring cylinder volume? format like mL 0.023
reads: mL 22
